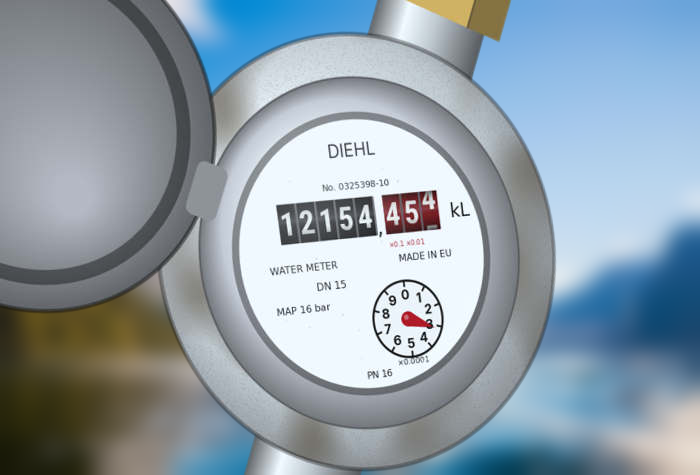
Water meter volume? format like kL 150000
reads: kL 12154.4543
